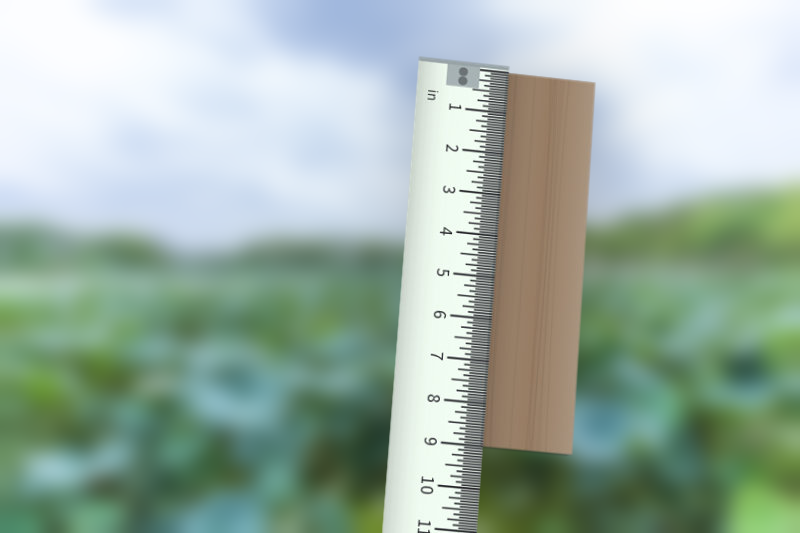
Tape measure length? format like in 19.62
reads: in 9
